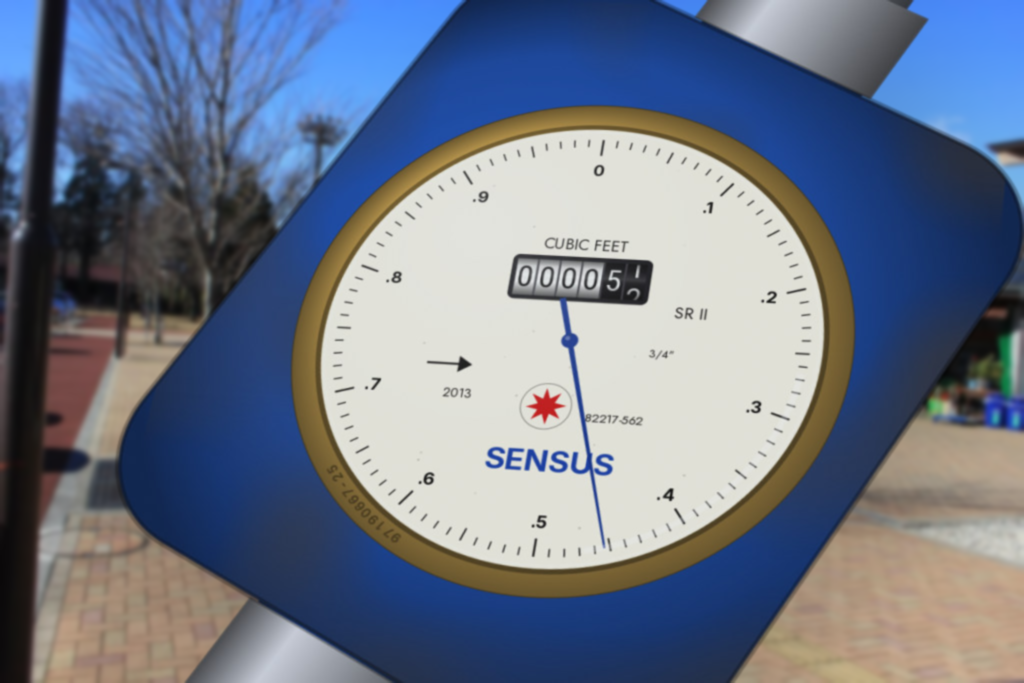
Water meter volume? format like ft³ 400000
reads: ft³ 51.45
